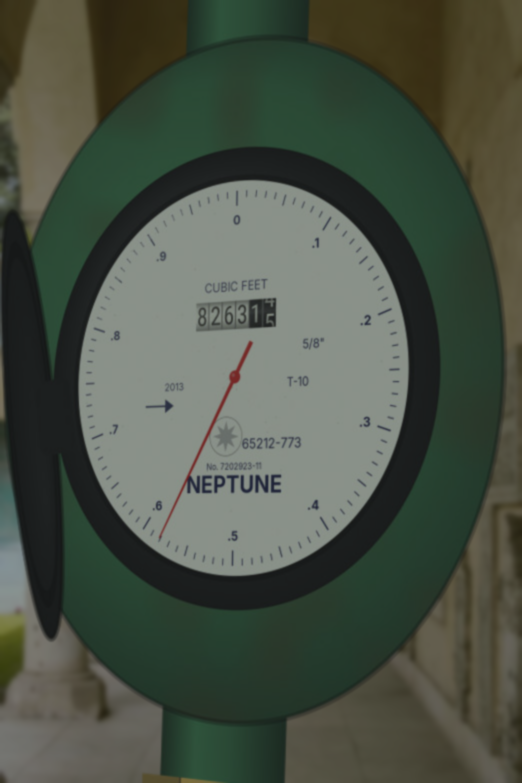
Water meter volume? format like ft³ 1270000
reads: ft³ 826314.58
